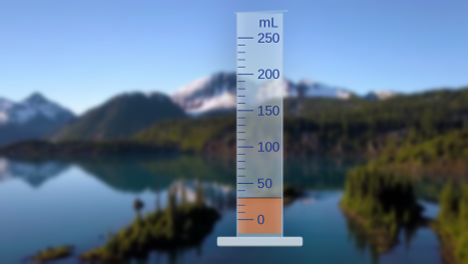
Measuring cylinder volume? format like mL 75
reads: mL 30
